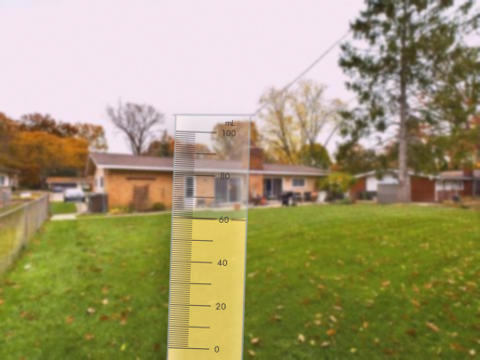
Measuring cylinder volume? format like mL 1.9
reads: mL 60
